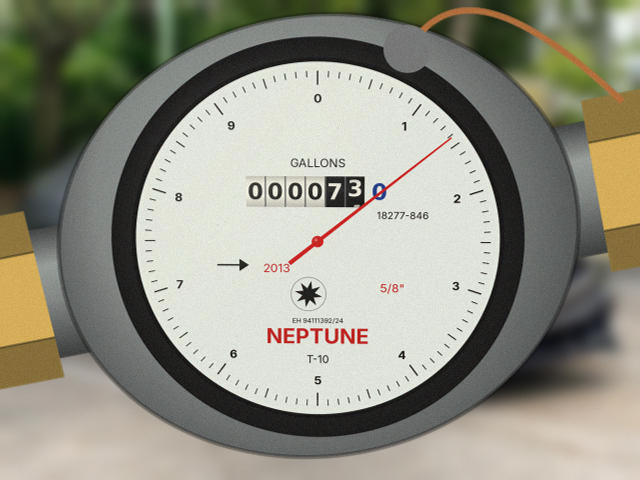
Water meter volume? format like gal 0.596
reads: gal 731.4
